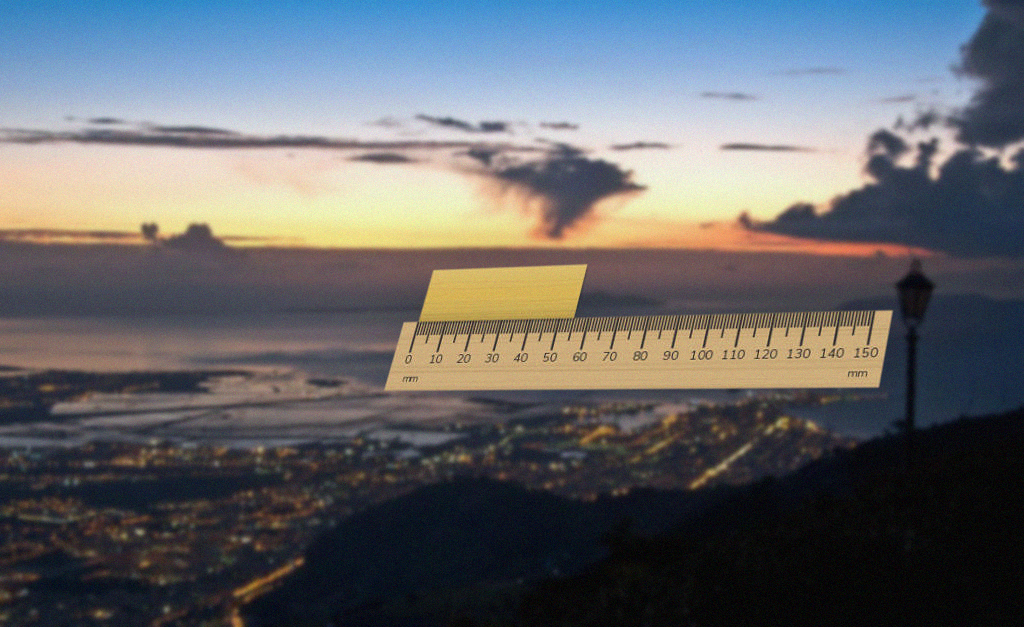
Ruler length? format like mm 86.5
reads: mm 55
